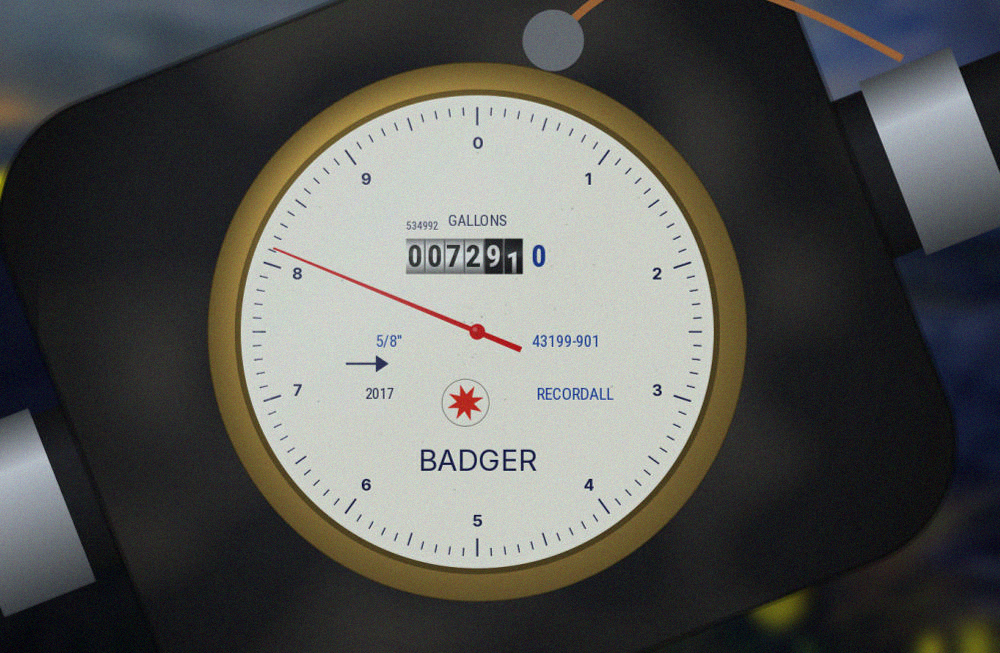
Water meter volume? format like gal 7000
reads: gal 72908.1
